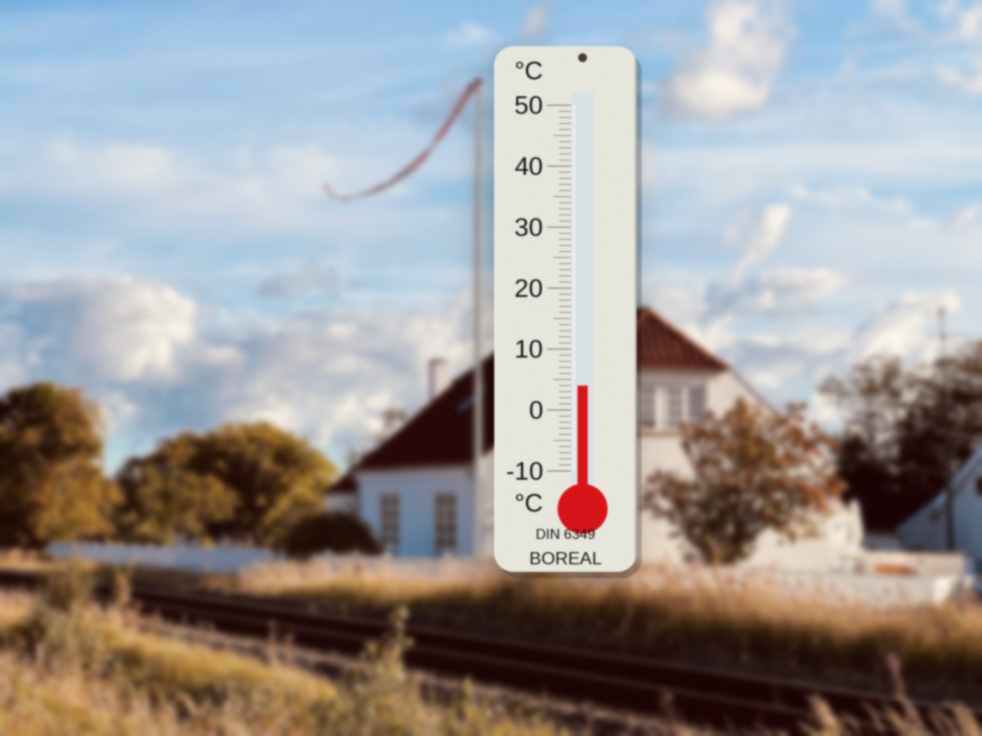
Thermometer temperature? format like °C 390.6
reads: °C 4
